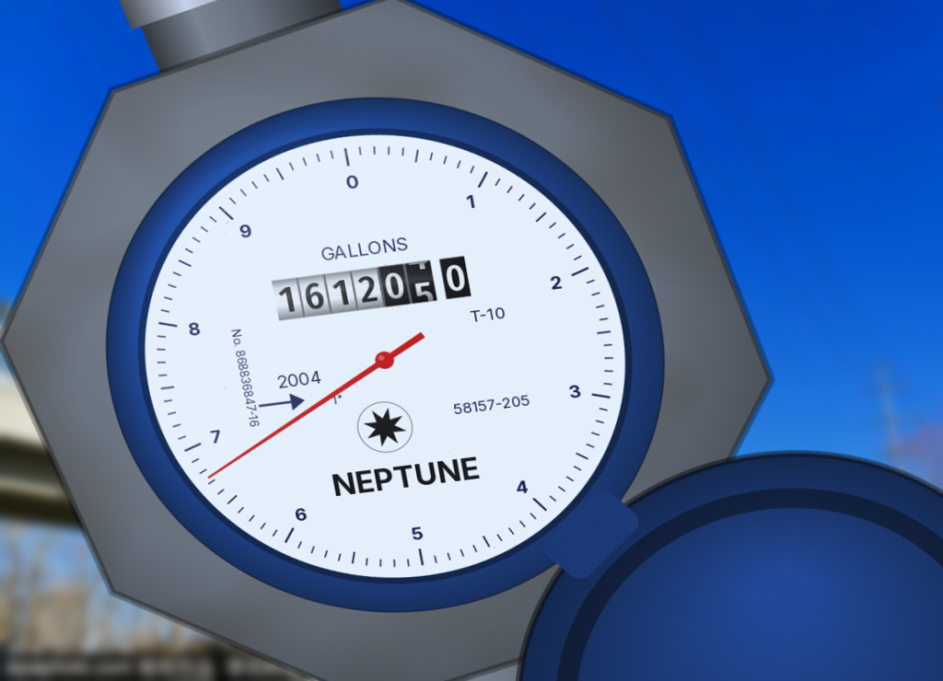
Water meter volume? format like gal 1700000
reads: gal 1612046.7
